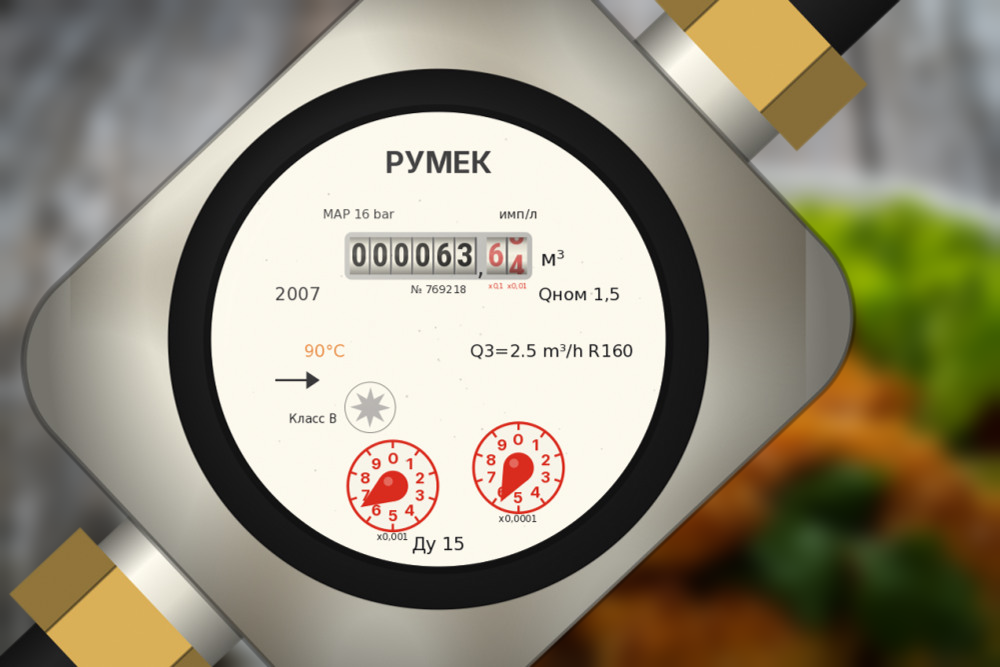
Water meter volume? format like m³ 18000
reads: m³ 63.6365
